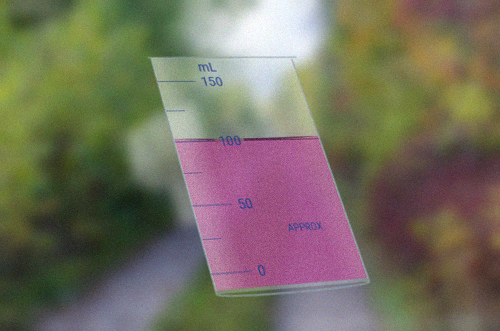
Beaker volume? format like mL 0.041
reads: mL 100
